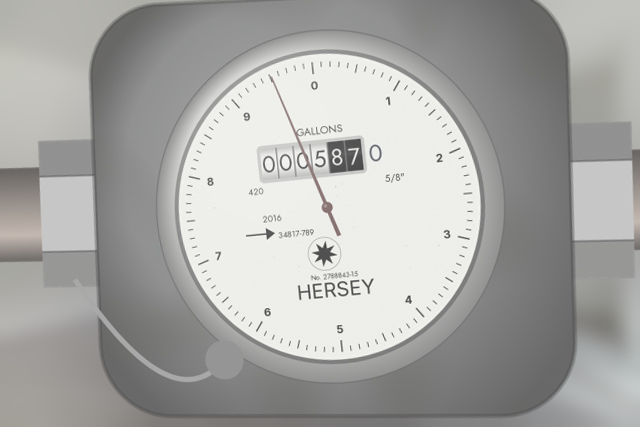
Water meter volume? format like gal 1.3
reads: gal 5869.5
